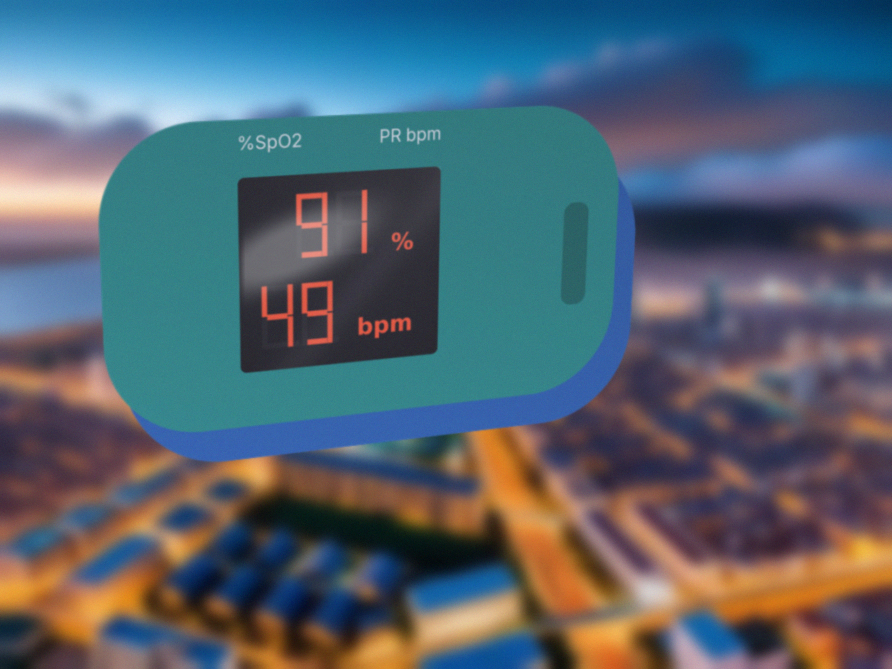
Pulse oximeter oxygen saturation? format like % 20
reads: % 91
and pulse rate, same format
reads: bpm 49
